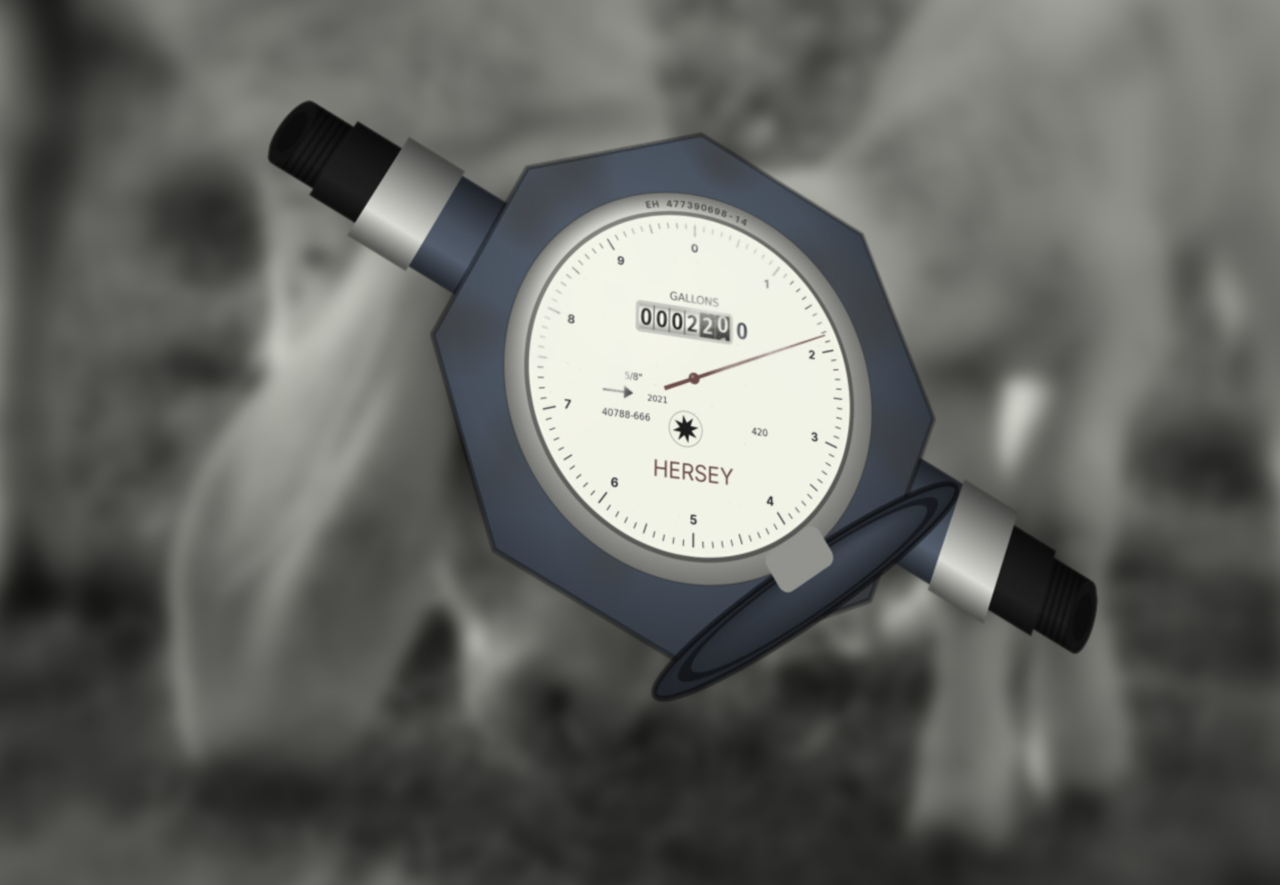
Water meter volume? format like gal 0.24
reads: gal 2201.8
